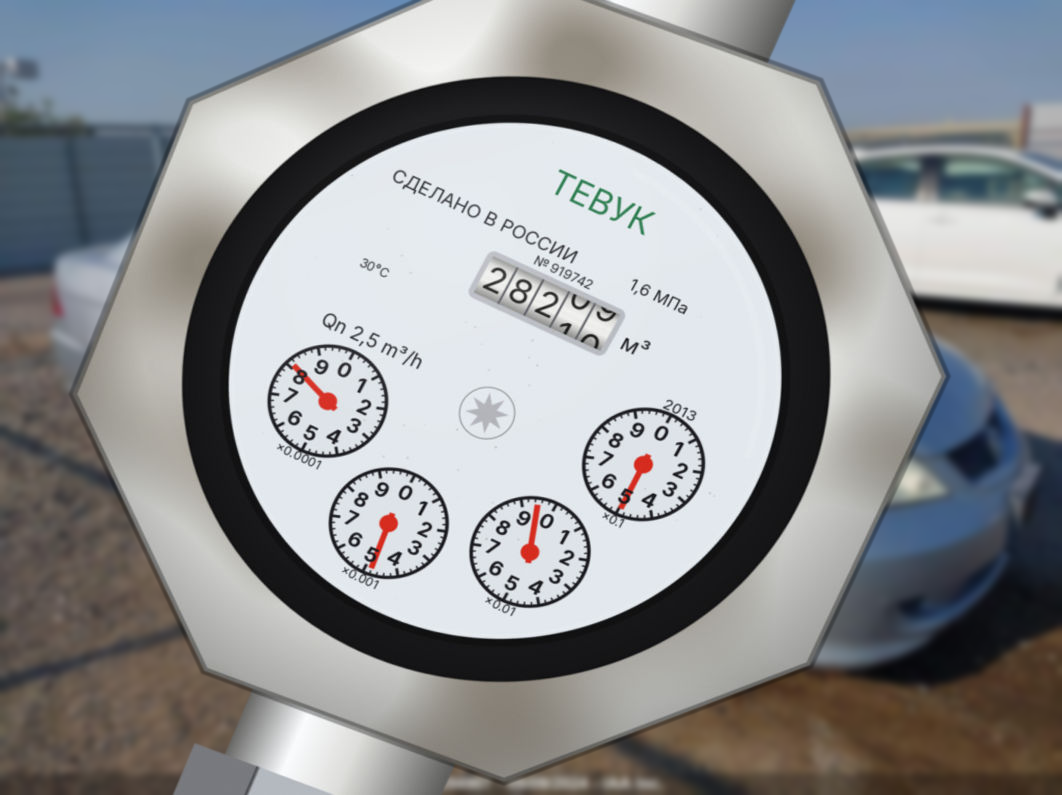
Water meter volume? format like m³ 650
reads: m³ 28209.4948
